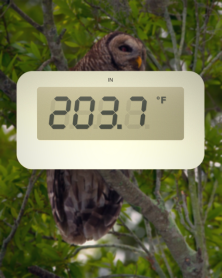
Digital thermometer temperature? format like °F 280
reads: °F 203.7
